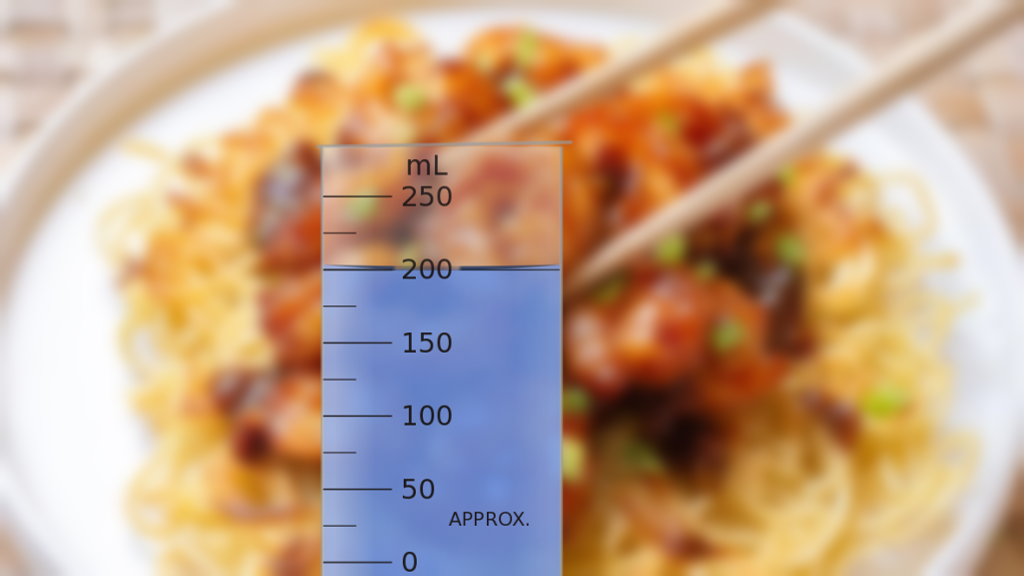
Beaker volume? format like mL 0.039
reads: mL 200
